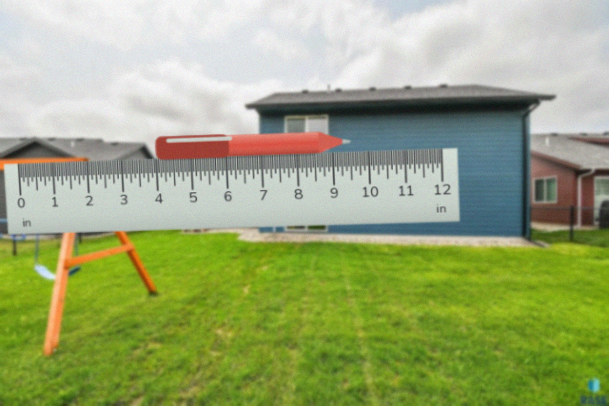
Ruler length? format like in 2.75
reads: in 5.5
